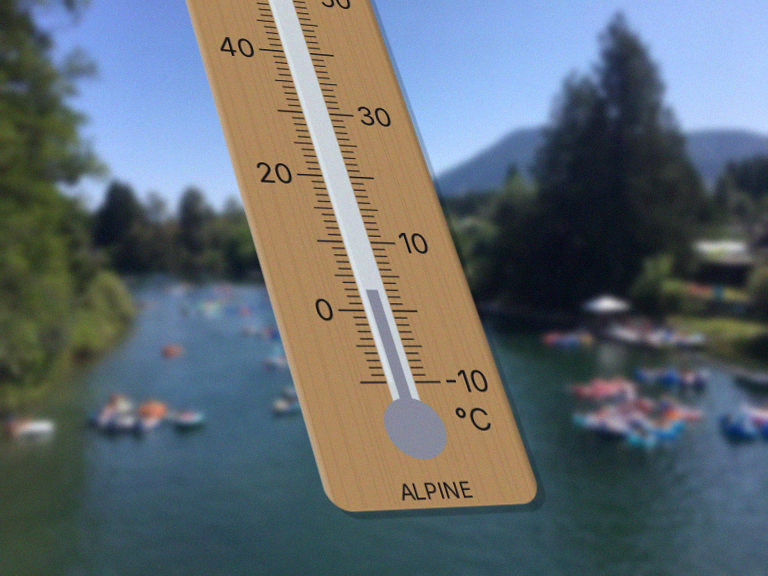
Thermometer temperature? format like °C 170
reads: °C 3
